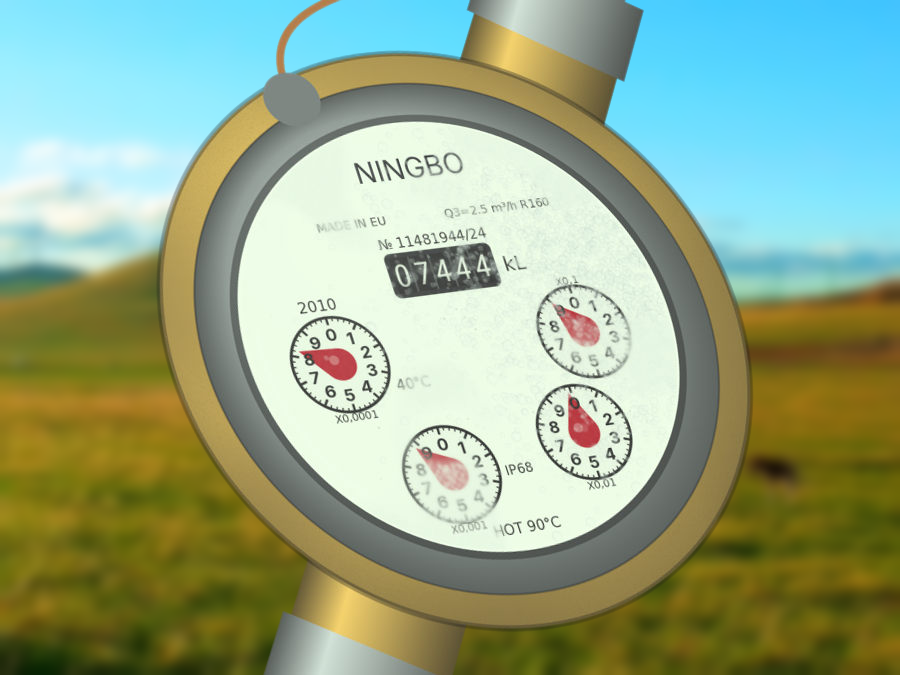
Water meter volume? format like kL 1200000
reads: kL 7444.8988
